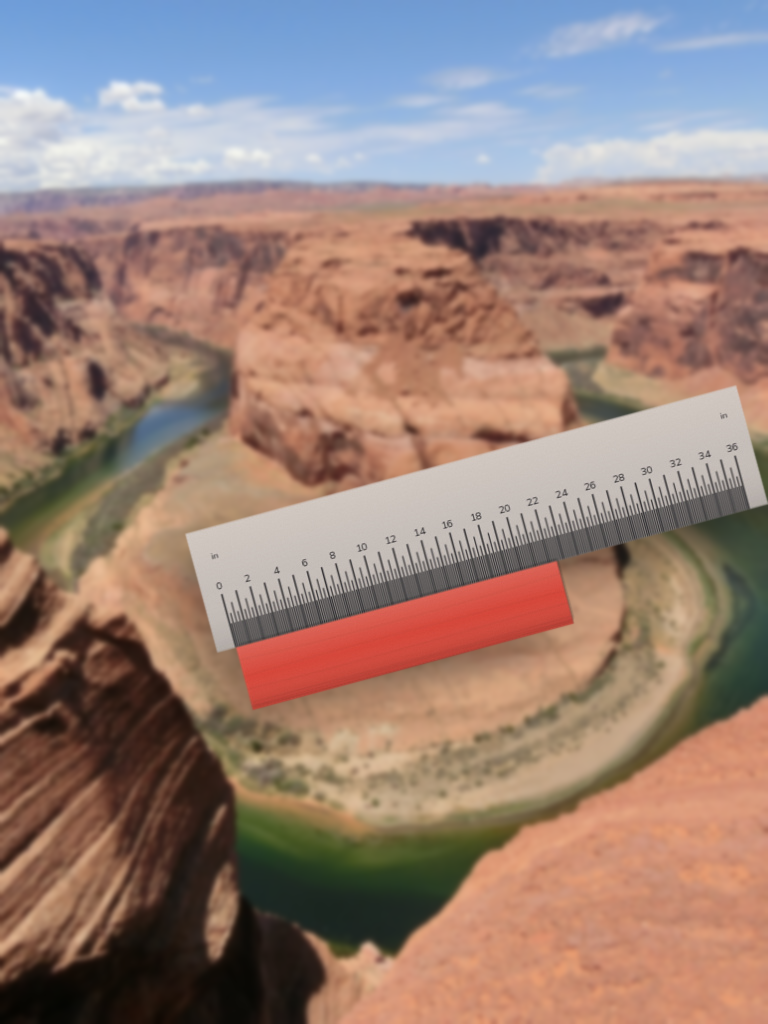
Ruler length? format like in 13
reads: in 22.5
